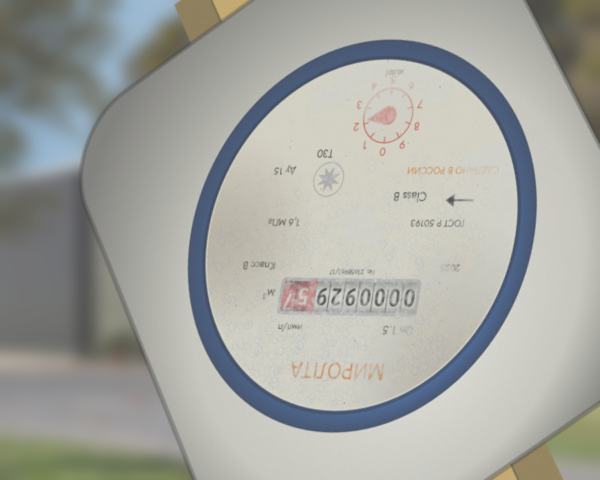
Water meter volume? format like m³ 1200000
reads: m³ 929.572
